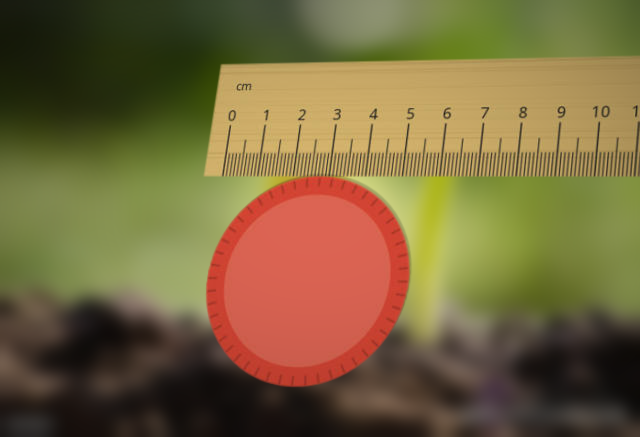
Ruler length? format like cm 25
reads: cm 5.5
